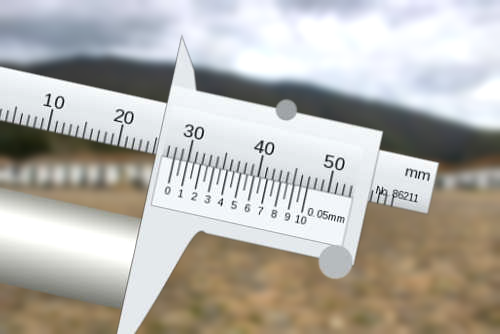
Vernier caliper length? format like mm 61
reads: mm 28.0
